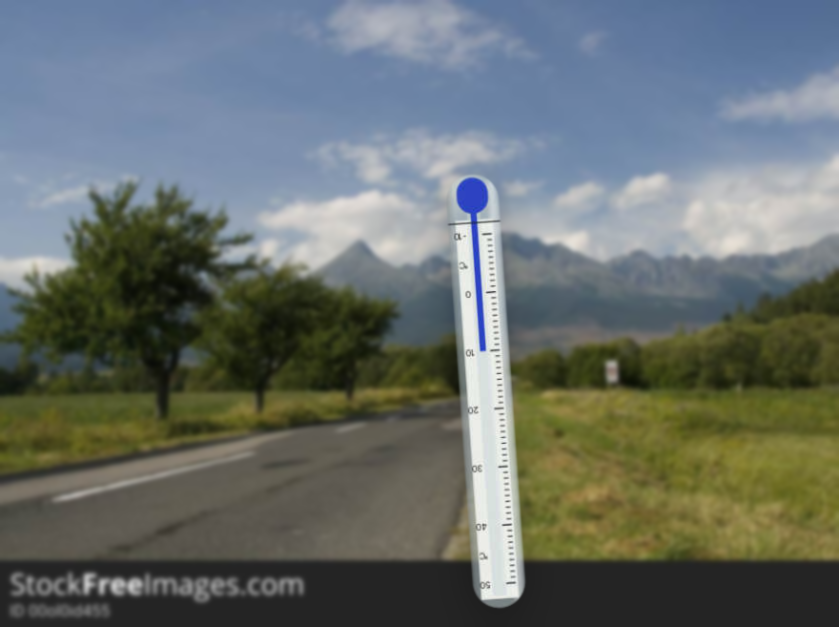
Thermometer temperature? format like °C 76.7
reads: °C 10
